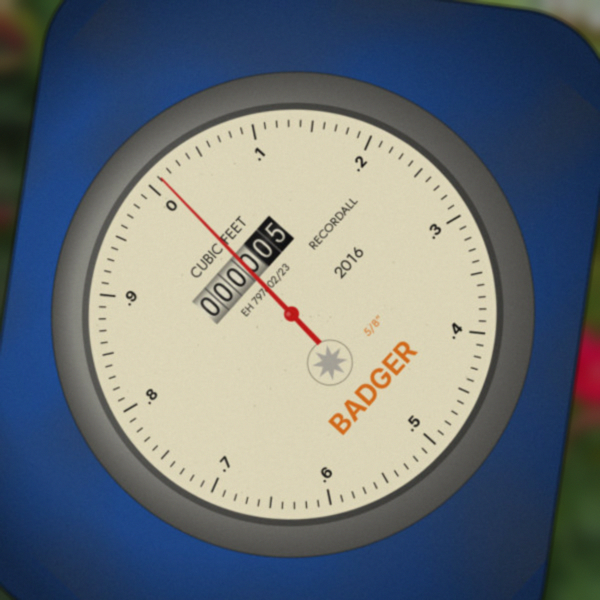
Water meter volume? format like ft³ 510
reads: ft³ 5.01
